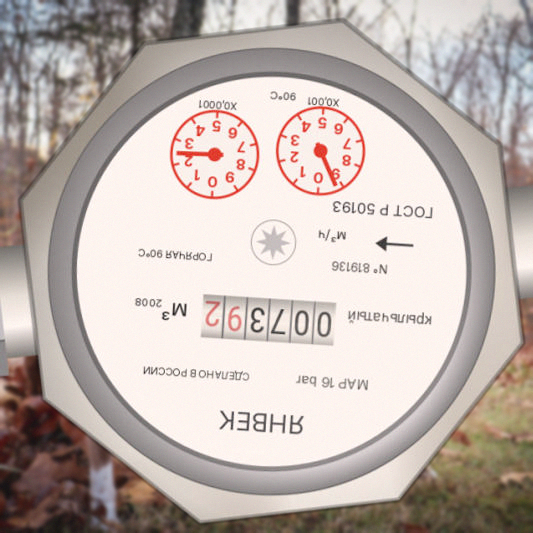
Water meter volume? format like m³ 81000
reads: m³ 73.9192
